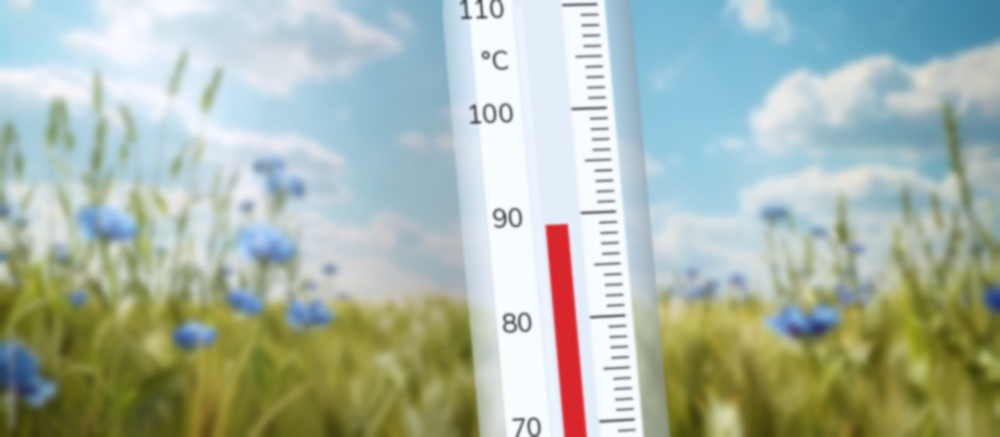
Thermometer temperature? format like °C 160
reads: °C 89
